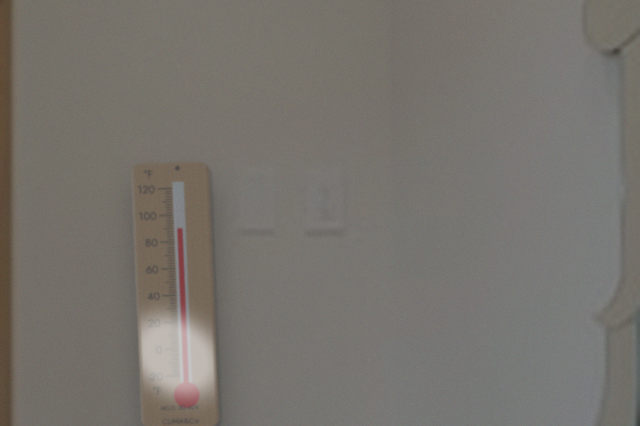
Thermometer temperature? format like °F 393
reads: °F 90
